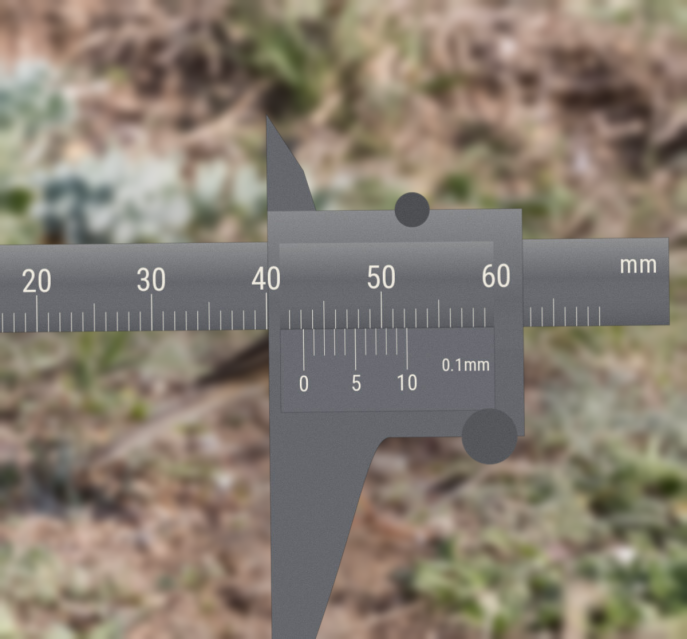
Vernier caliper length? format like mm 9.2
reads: mm 43.2
